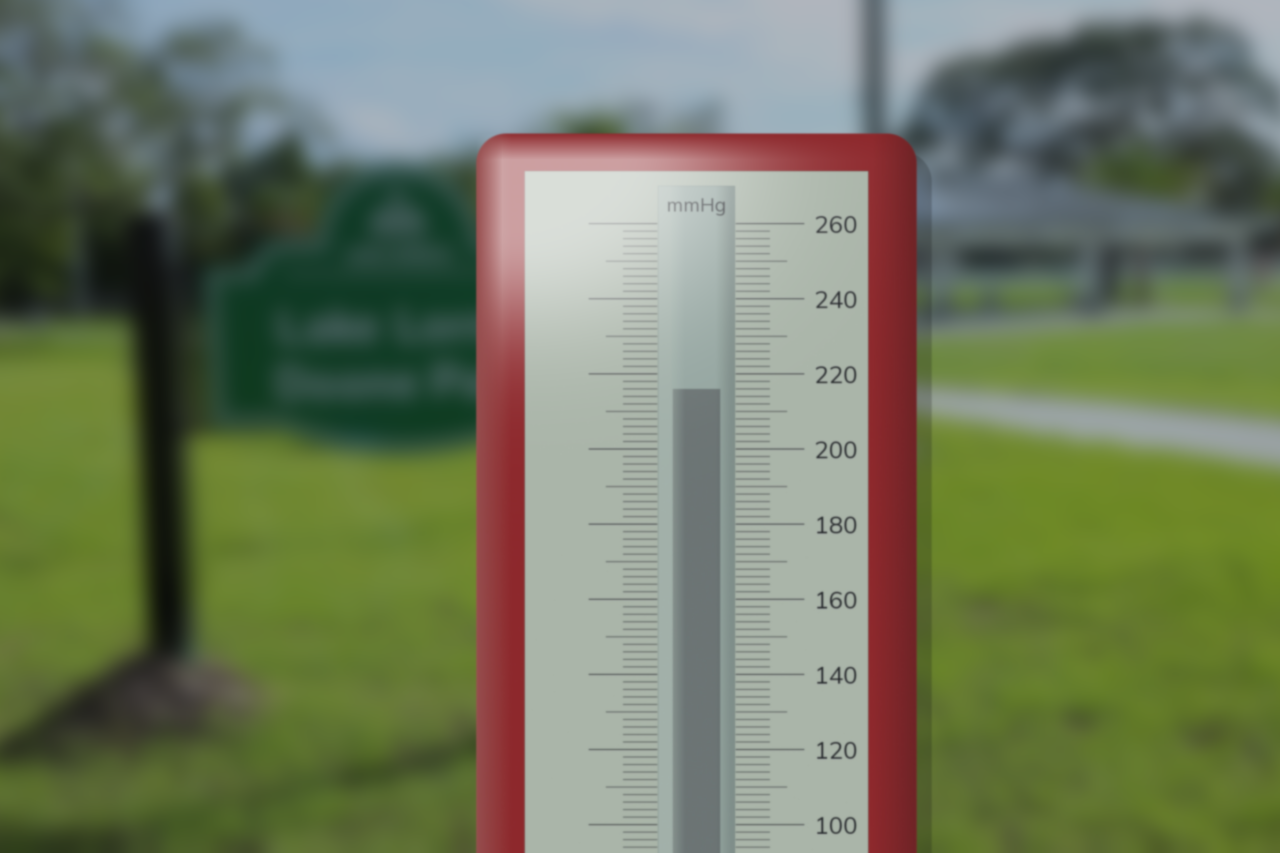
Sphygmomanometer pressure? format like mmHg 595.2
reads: mmHg 216
